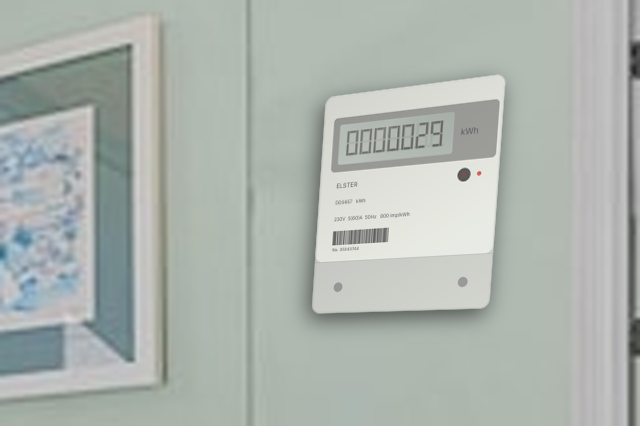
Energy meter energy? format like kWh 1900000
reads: kWh 29
